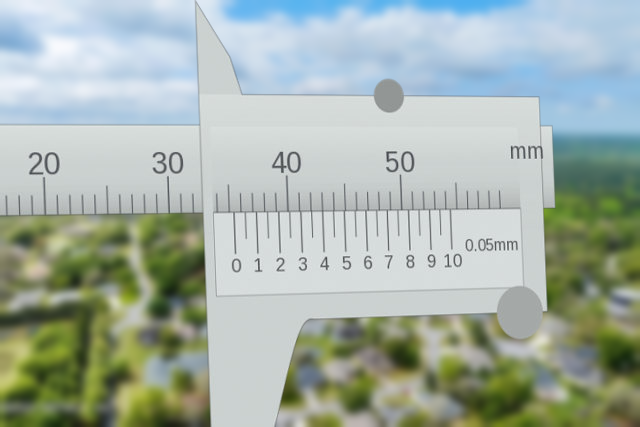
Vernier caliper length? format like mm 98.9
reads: mm 35.4
